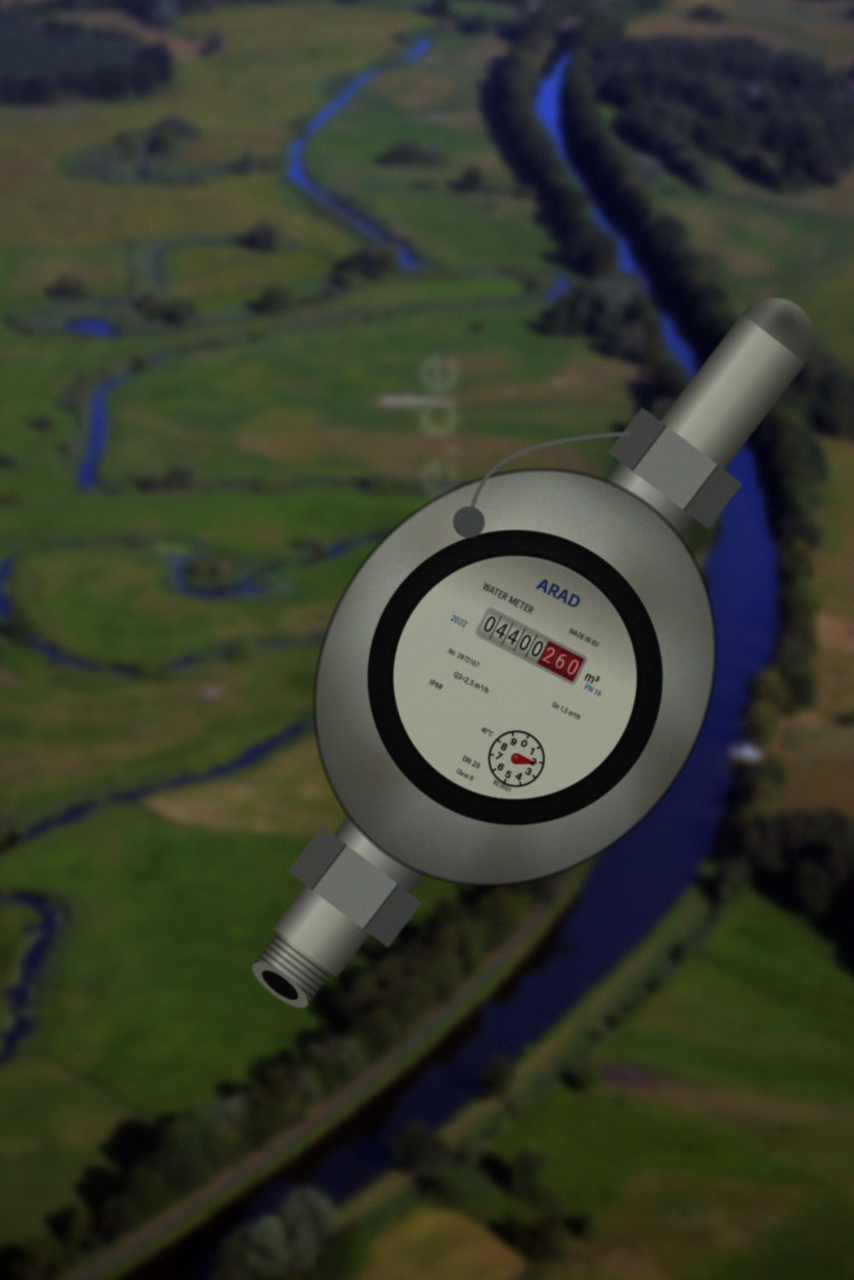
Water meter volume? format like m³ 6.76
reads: m³ 4400.2602
